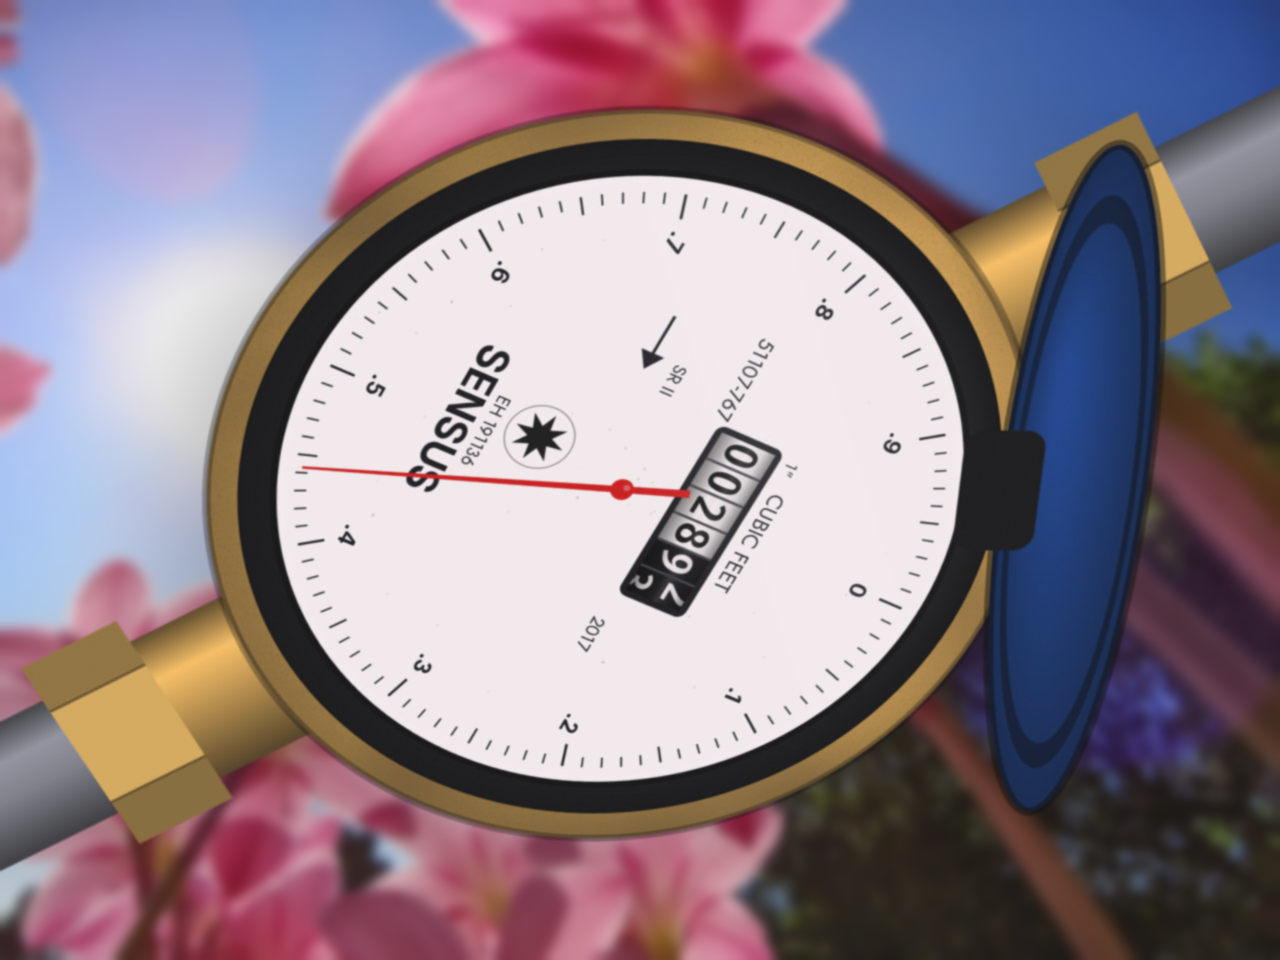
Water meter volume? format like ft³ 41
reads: ft³ 2892.44
